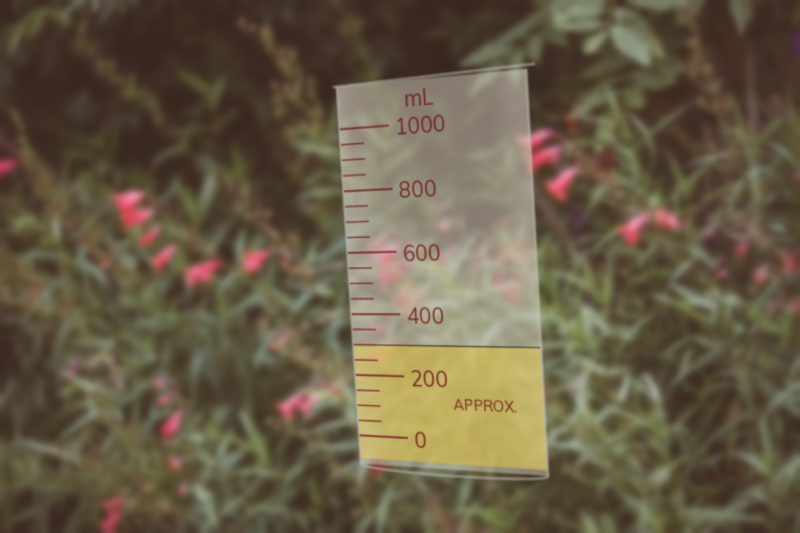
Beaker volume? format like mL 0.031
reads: mL 300
